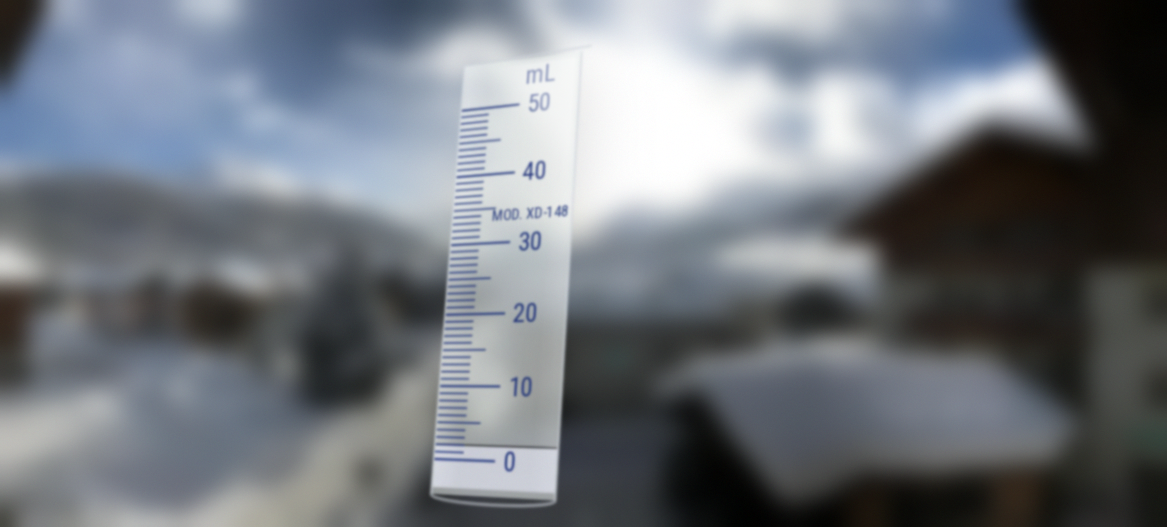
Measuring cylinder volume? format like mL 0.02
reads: mL 2
